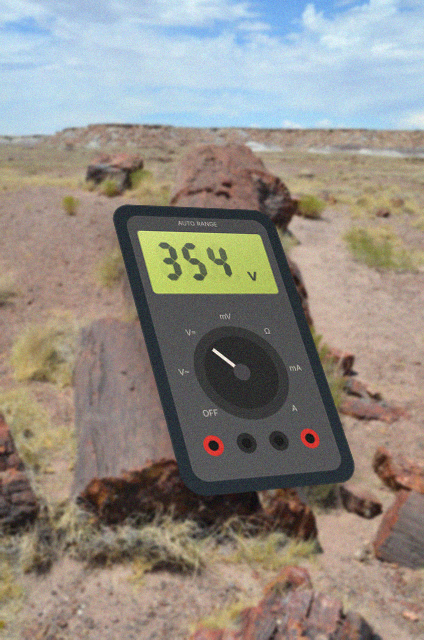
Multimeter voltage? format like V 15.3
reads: V 354
